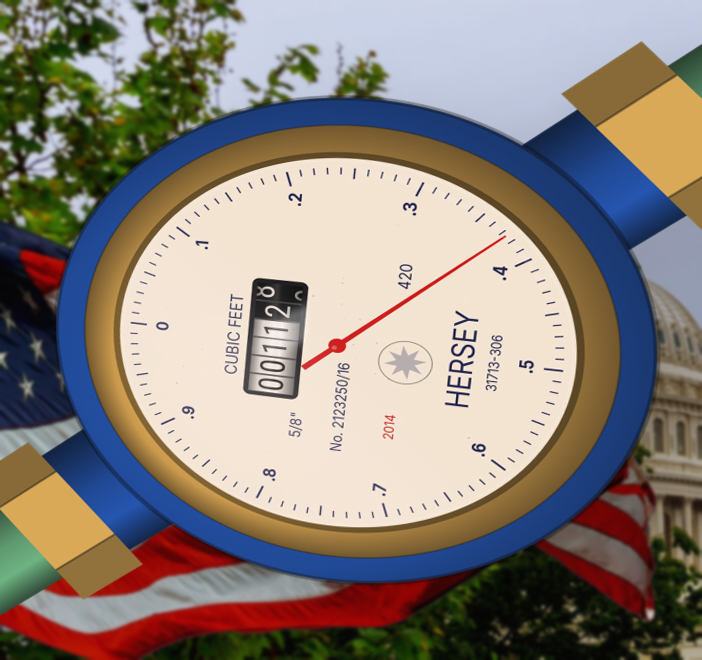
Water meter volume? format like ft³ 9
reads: ft³ 1128.37
